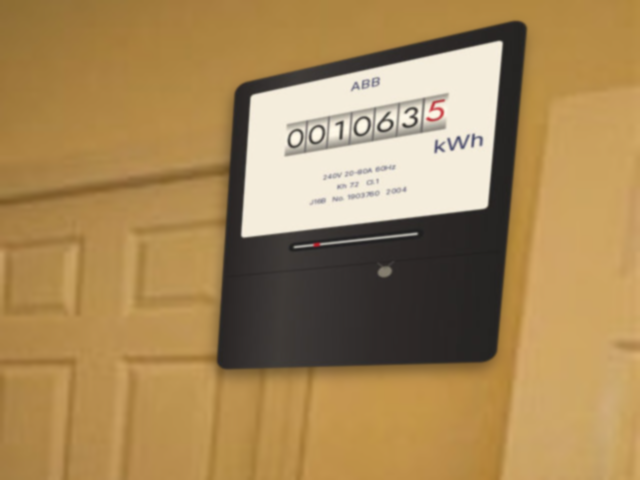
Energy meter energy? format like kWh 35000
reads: kWh 1063.5
